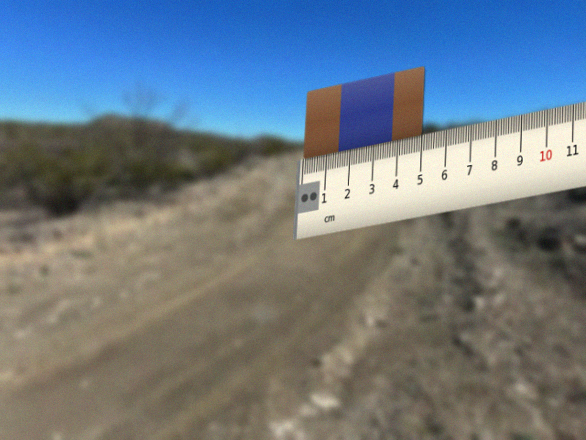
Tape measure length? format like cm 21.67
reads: cm 5
